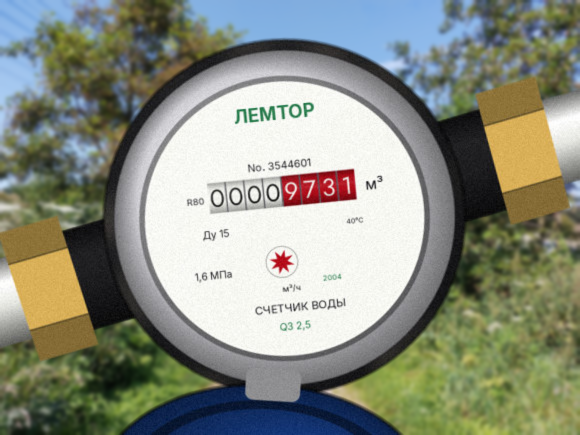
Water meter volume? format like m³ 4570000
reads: m³ 0.9731
